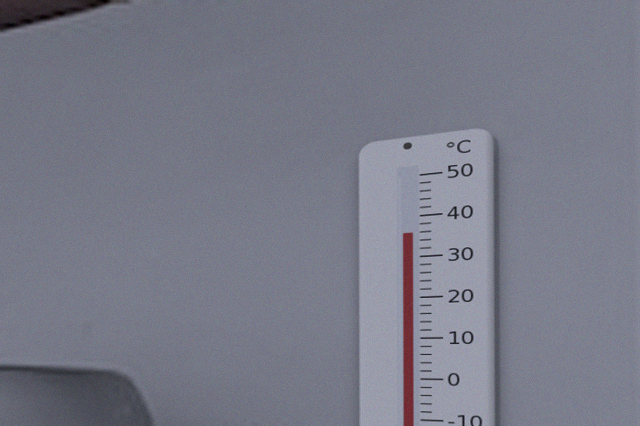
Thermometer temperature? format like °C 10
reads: °C 36
